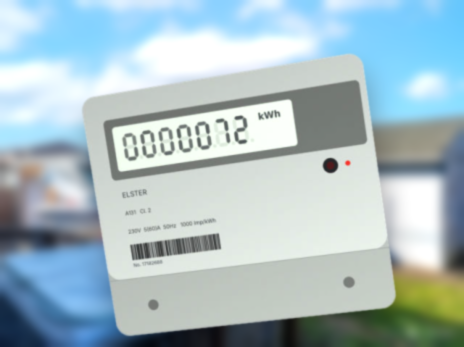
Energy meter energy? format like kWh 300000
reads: kWh 72
